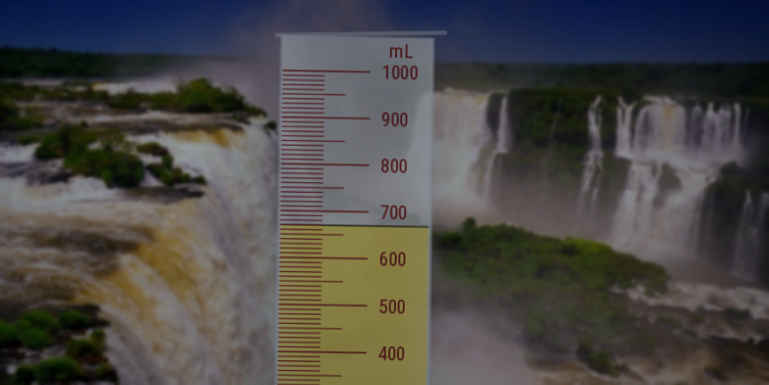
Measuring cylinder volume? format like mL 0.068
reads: mL 670
